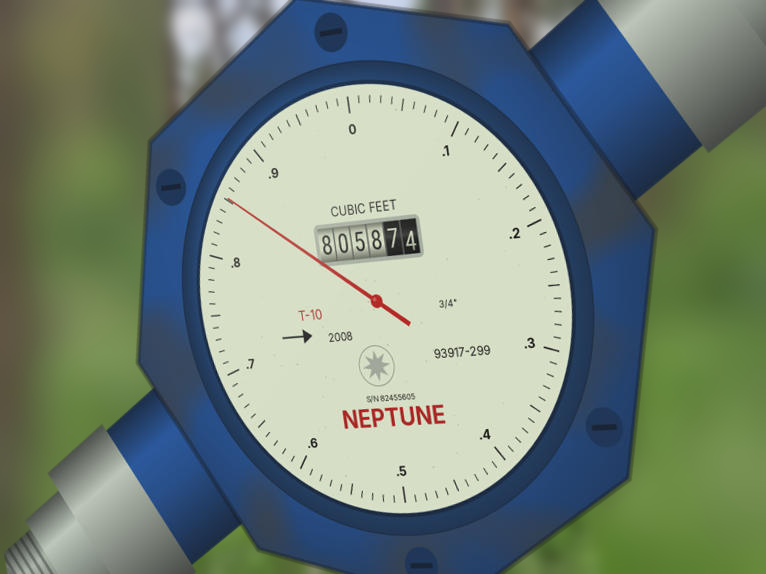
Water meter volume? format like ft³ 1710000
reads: ft³ 805873.85
